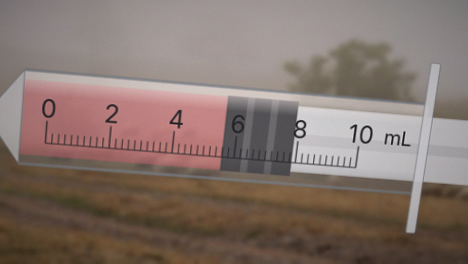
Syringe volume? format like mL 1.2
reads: mL 5.6
